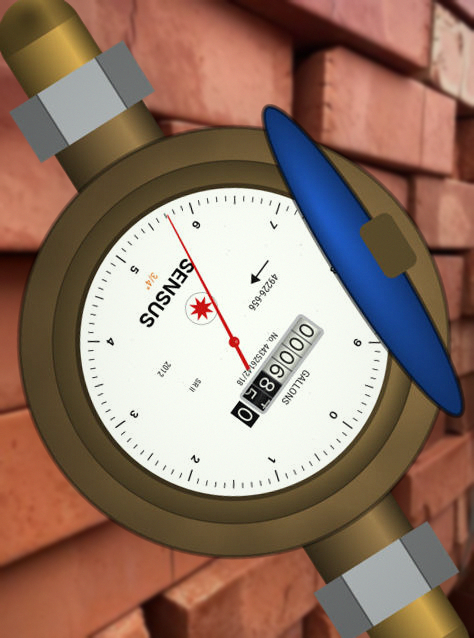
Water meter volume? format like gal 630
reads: gal 6845.7
